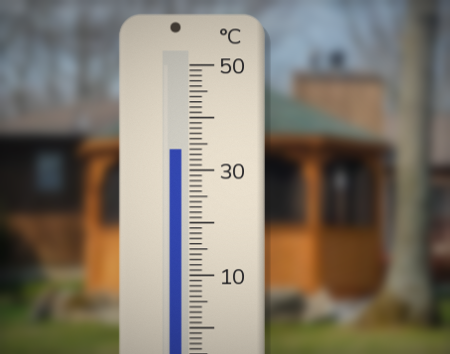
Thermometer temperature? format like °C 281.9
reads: °C 34
